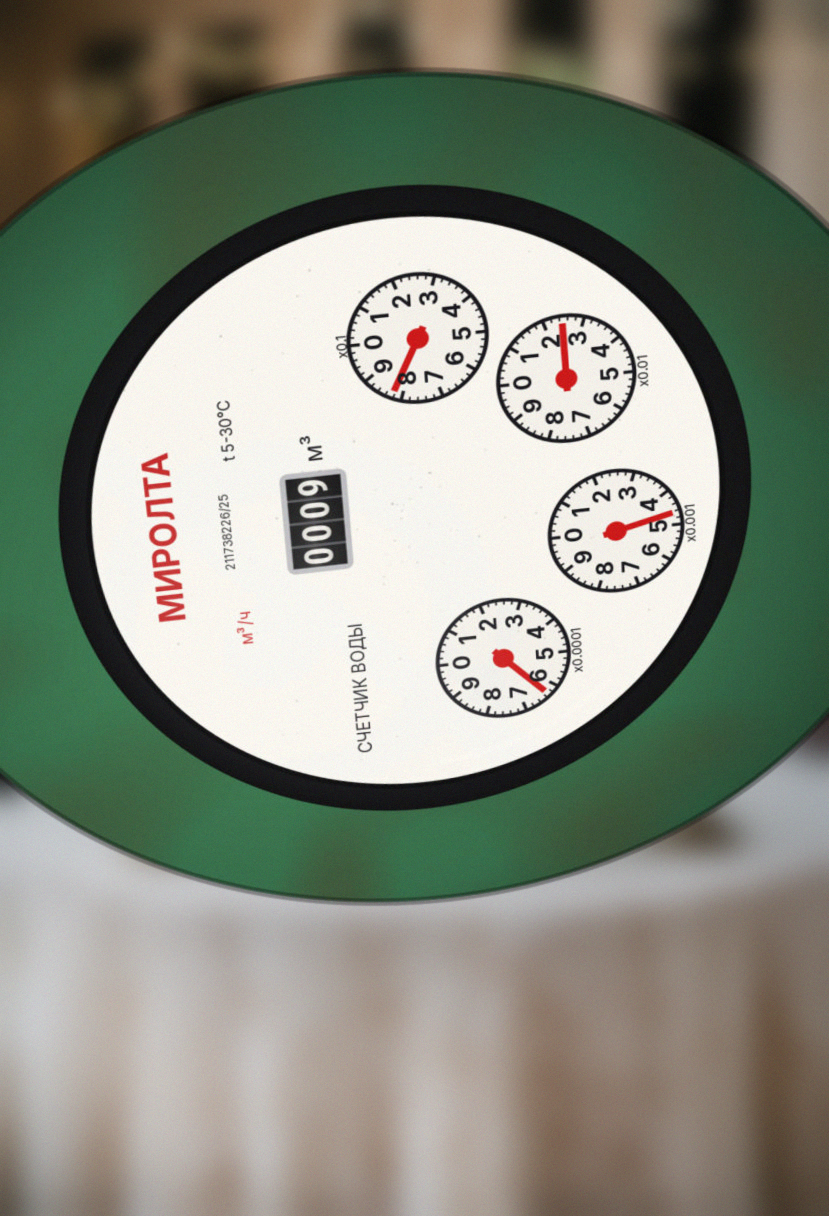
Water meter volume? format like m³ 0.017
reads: m³ 9.8246
